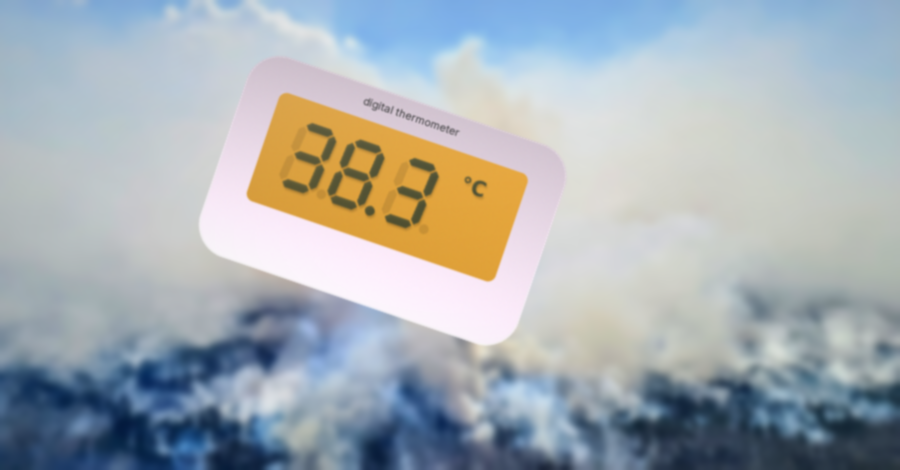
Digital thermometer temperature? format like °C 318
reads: °C 38.3
